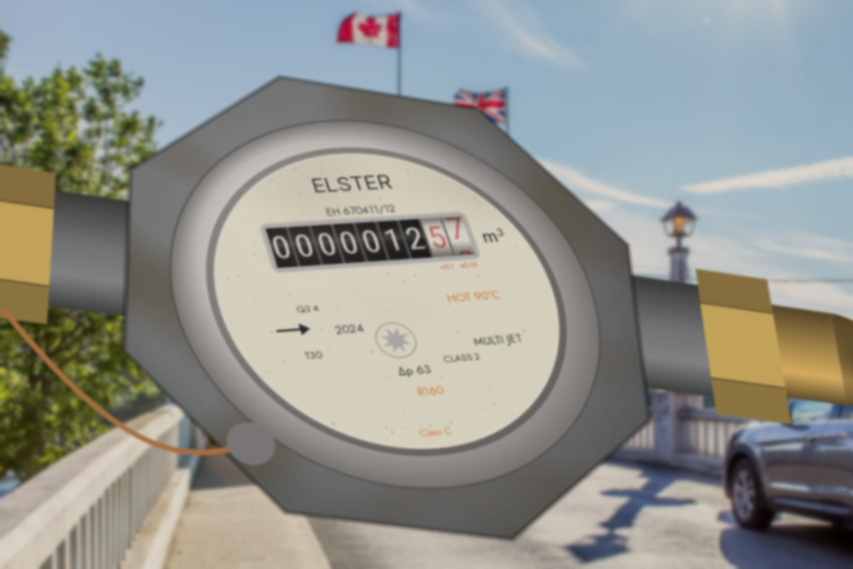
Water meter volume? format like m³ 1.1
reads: m³ 12.57
